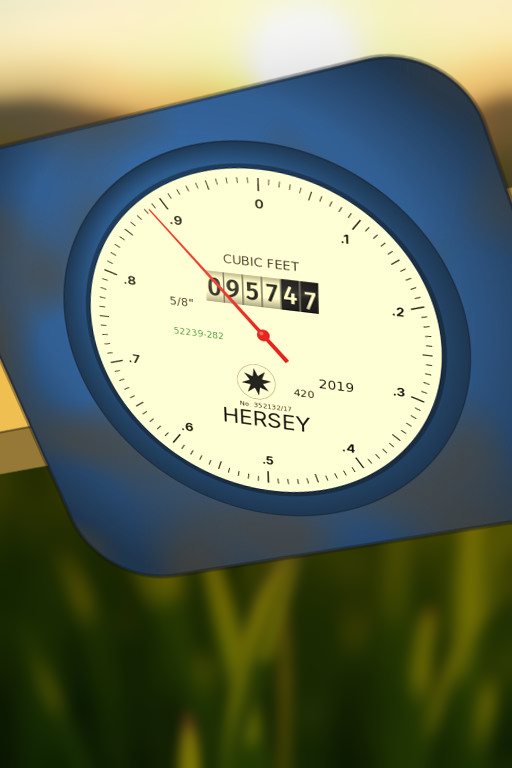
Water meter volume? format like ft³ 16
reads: ft³ 95746.88
